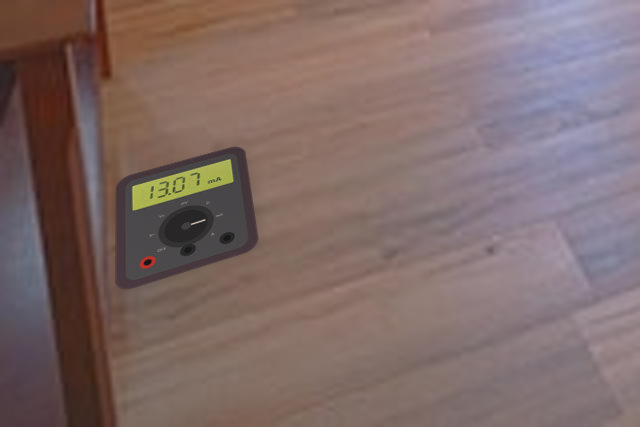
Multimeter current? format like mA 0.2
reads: mA 13.07
